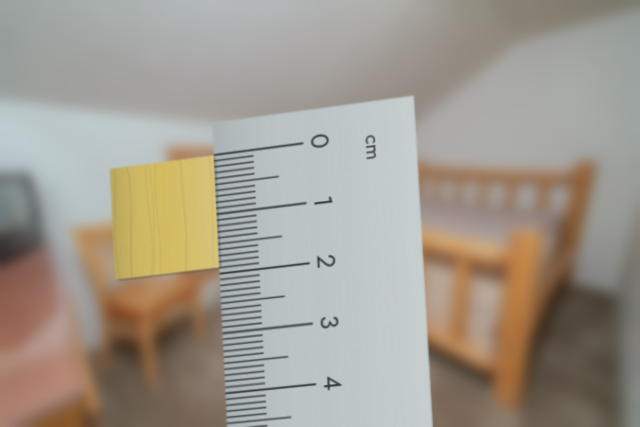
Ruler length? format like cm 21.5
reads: cm 1.9
